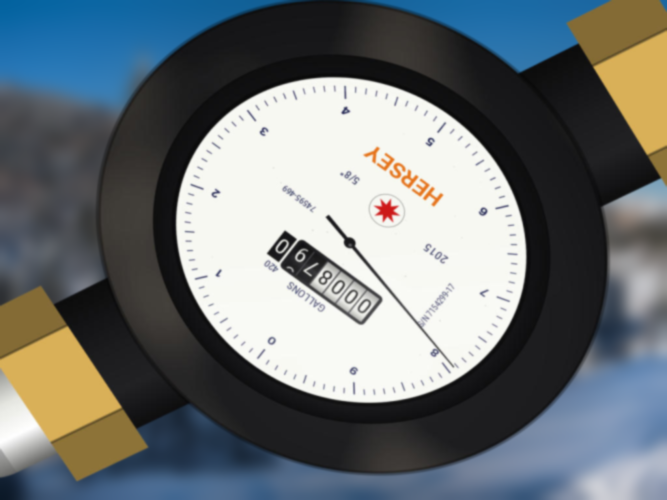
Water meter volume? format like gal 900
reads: gal 8787.9
